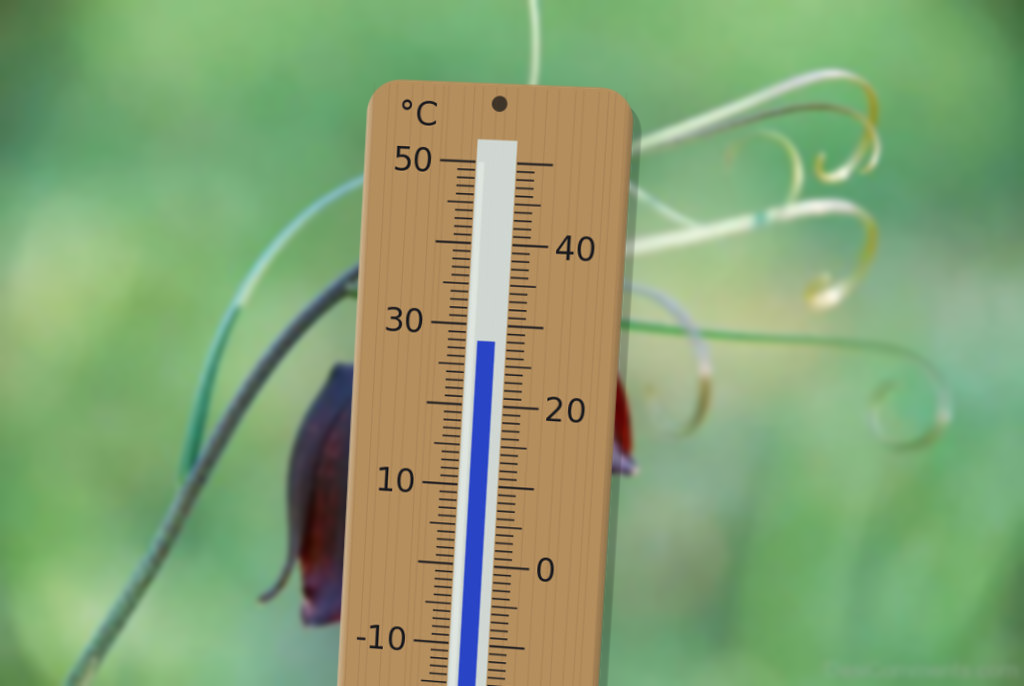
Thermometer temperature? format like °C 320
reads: °C 28
